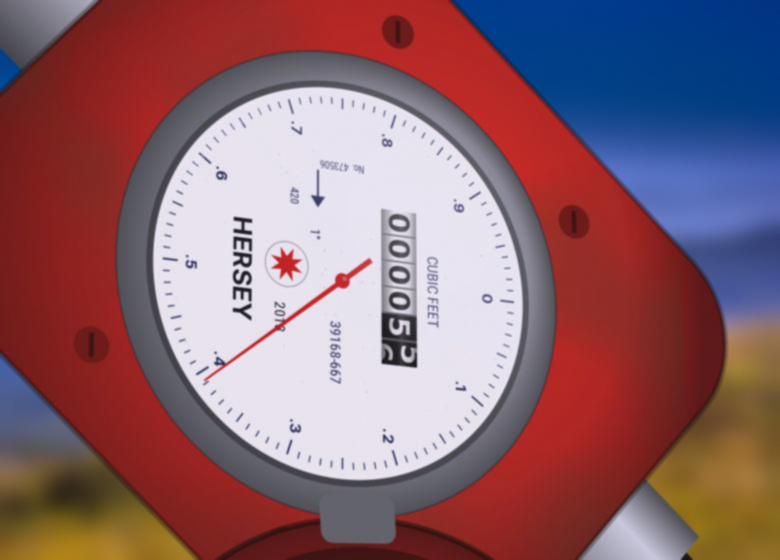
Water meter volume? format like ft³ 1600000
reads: ft³ 55.39
